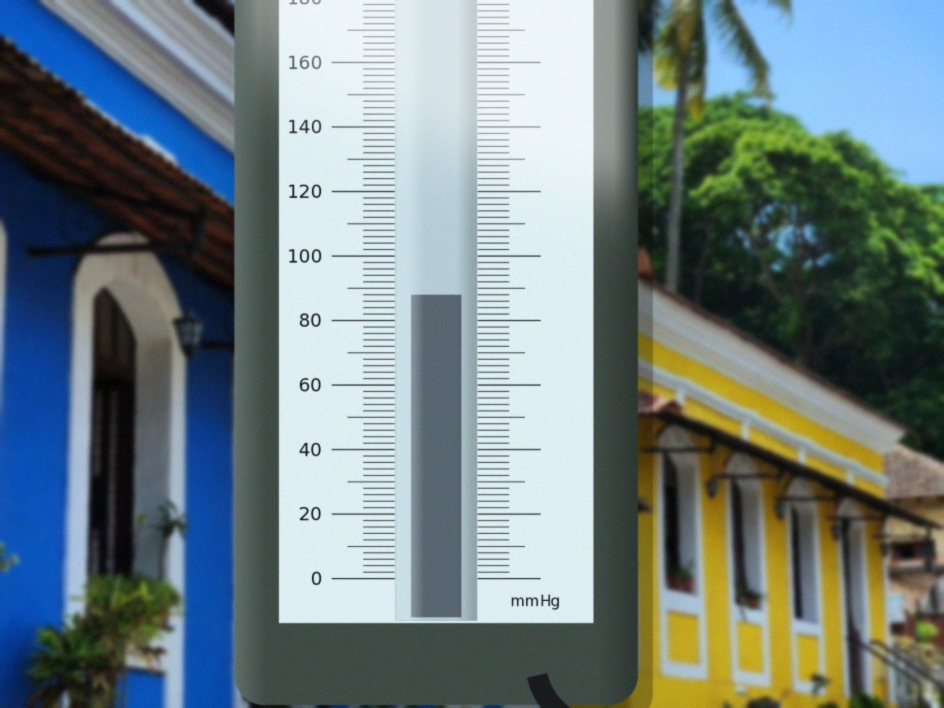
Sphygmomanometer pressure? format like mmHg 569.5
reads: mmHg 88
